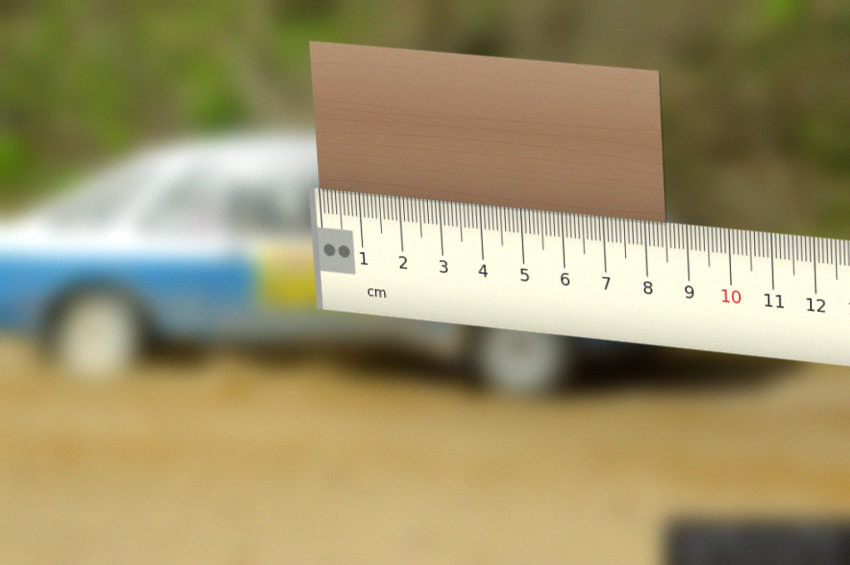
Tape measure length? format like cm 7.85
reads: cm 8.5
